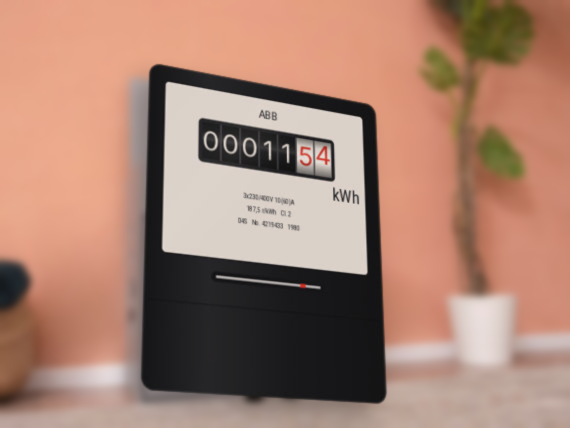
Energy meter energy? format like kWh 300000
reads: kWh 11.54
